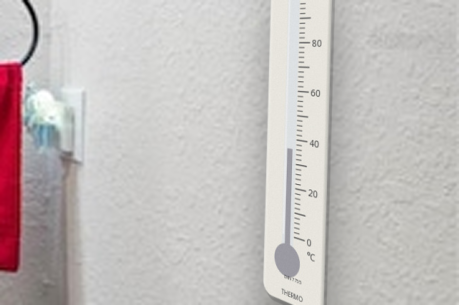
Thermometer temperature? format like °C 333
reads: °C 36
